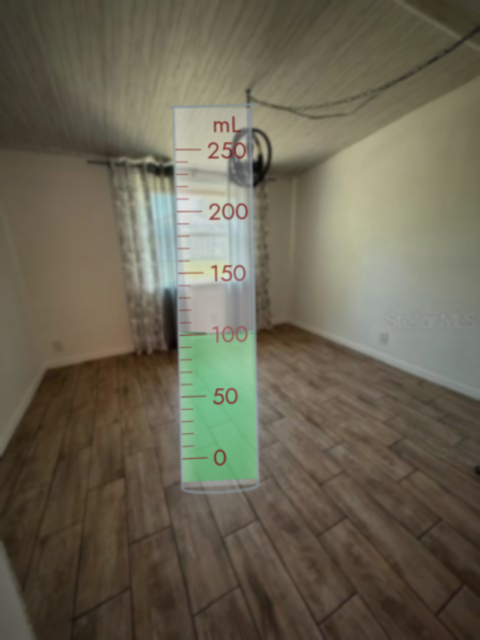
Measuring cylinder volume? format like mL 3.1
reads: mL 100
